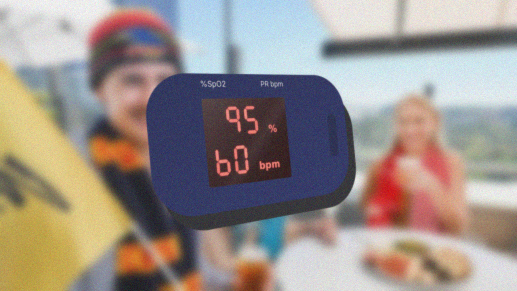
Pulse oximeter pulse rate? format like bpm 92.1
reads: bpm 60
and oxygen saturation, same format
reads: % 95
